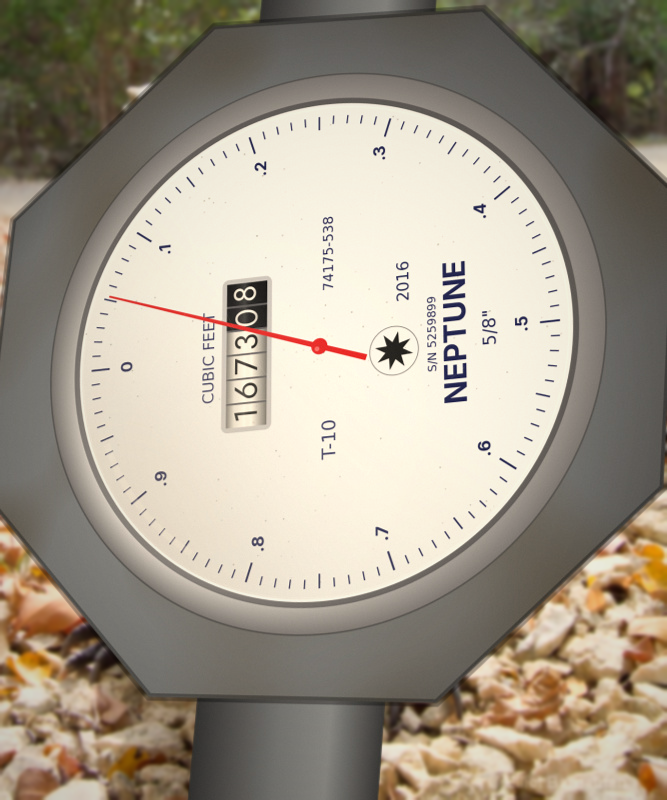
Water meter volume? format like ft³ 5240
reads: ft³ 167308.05
